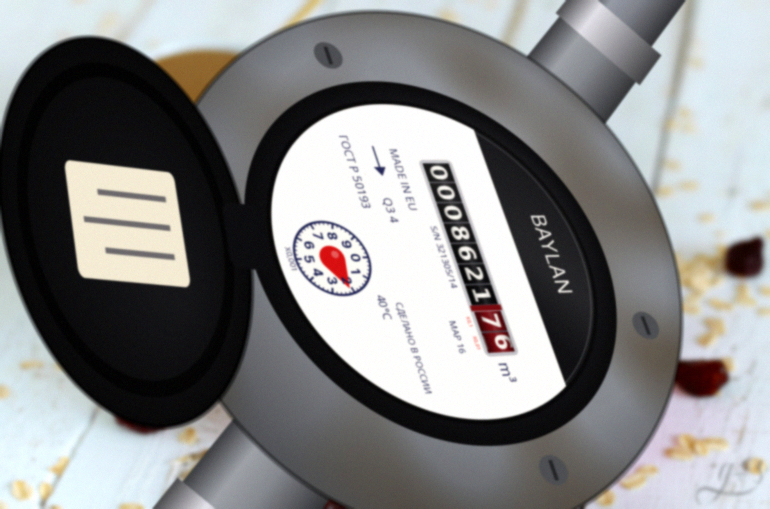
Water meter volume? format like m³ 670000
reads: m³ 8621.762
